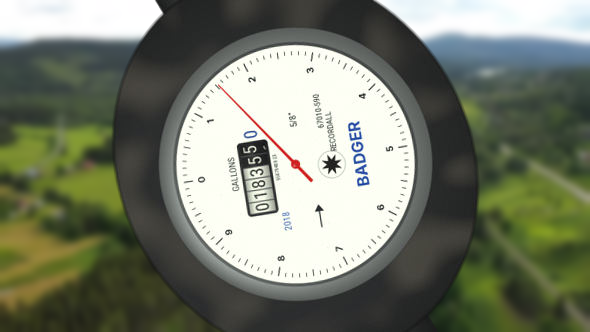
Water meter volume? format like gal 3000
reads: gal 183551.5
